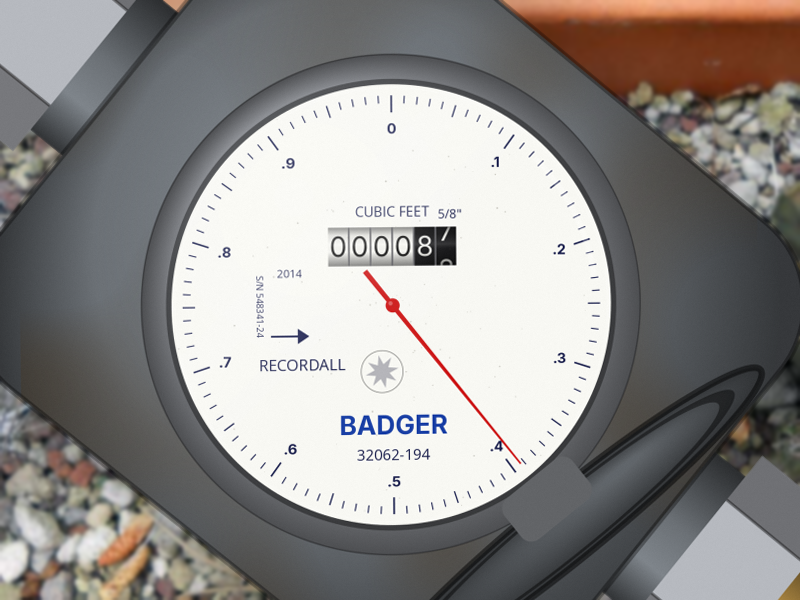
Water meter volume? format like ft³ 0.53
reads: ft³ 87.39
